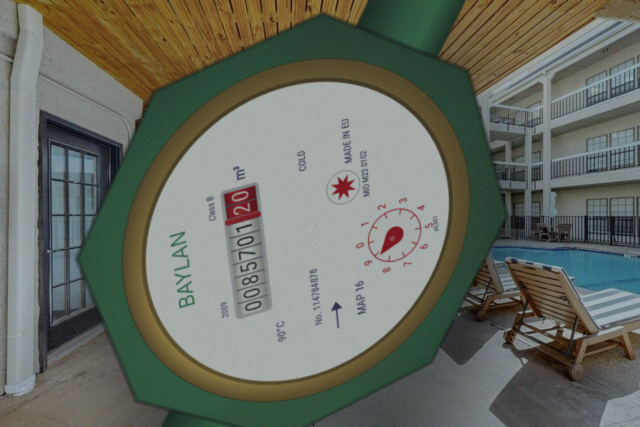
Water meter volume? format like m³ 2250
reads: m³ 85701.208
